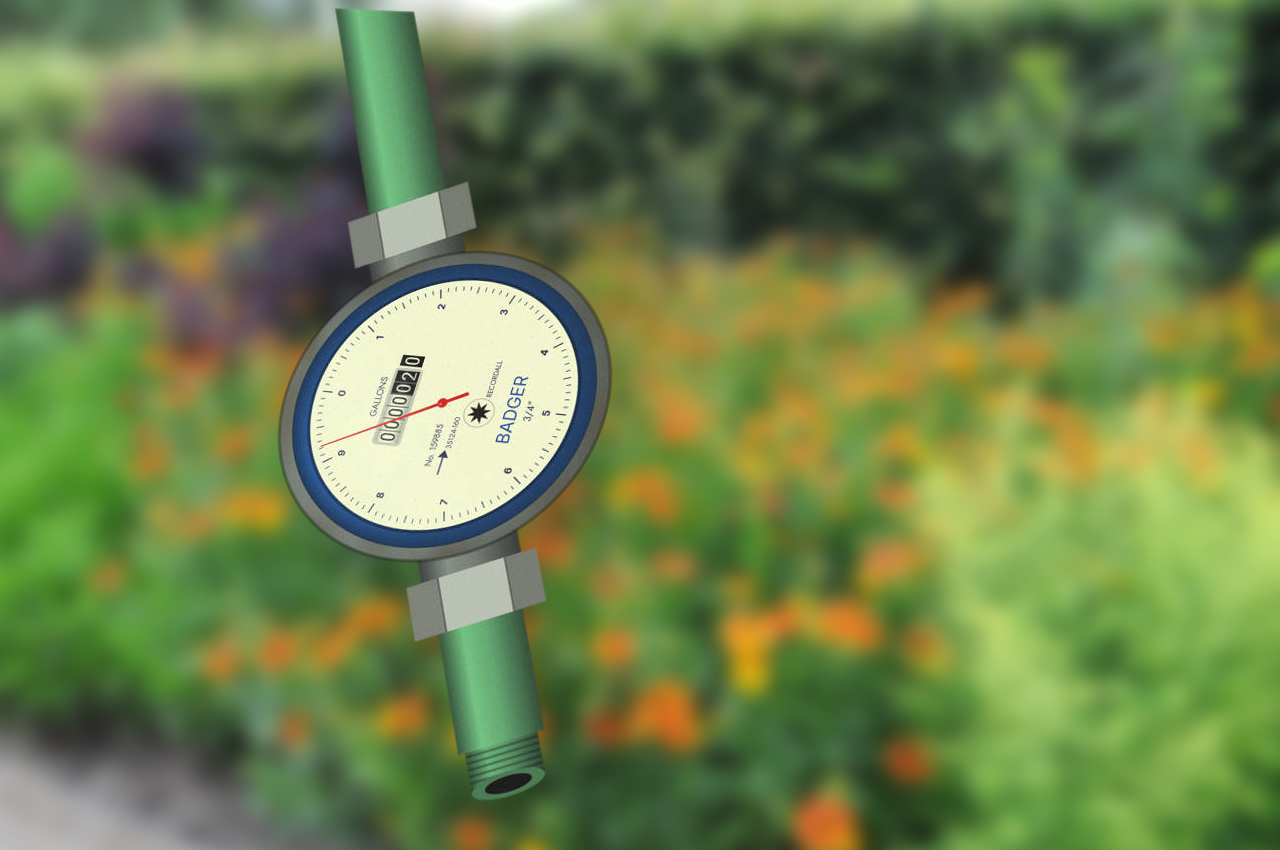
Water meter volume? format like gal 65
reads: gal 19.2
